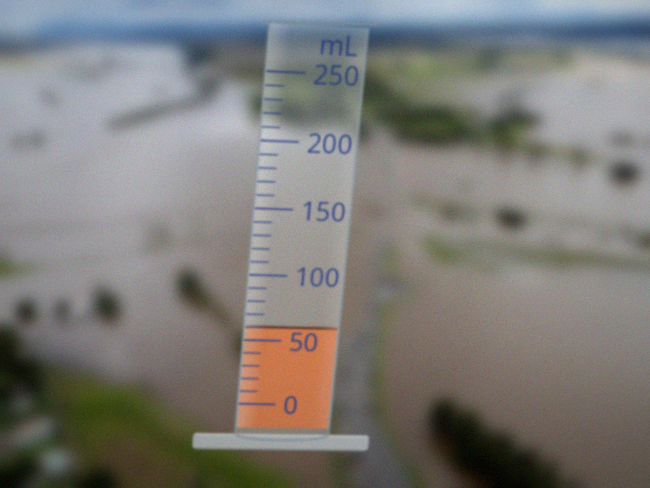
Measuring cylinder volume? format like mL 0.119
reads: mL 60
